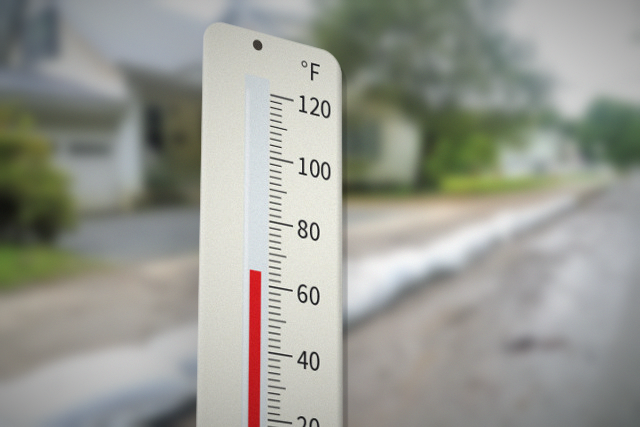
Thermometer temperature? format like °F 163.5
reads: °F 64
